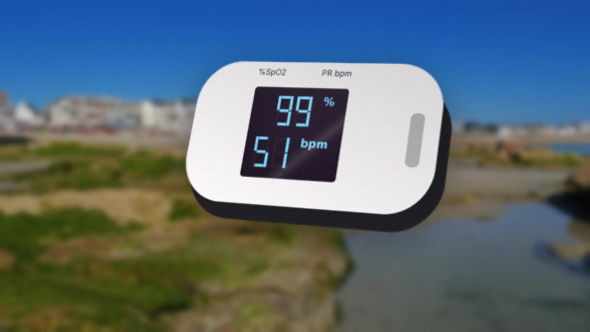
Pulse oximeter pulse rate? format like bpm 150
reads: bpm 51
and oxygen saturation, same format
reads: % 99
